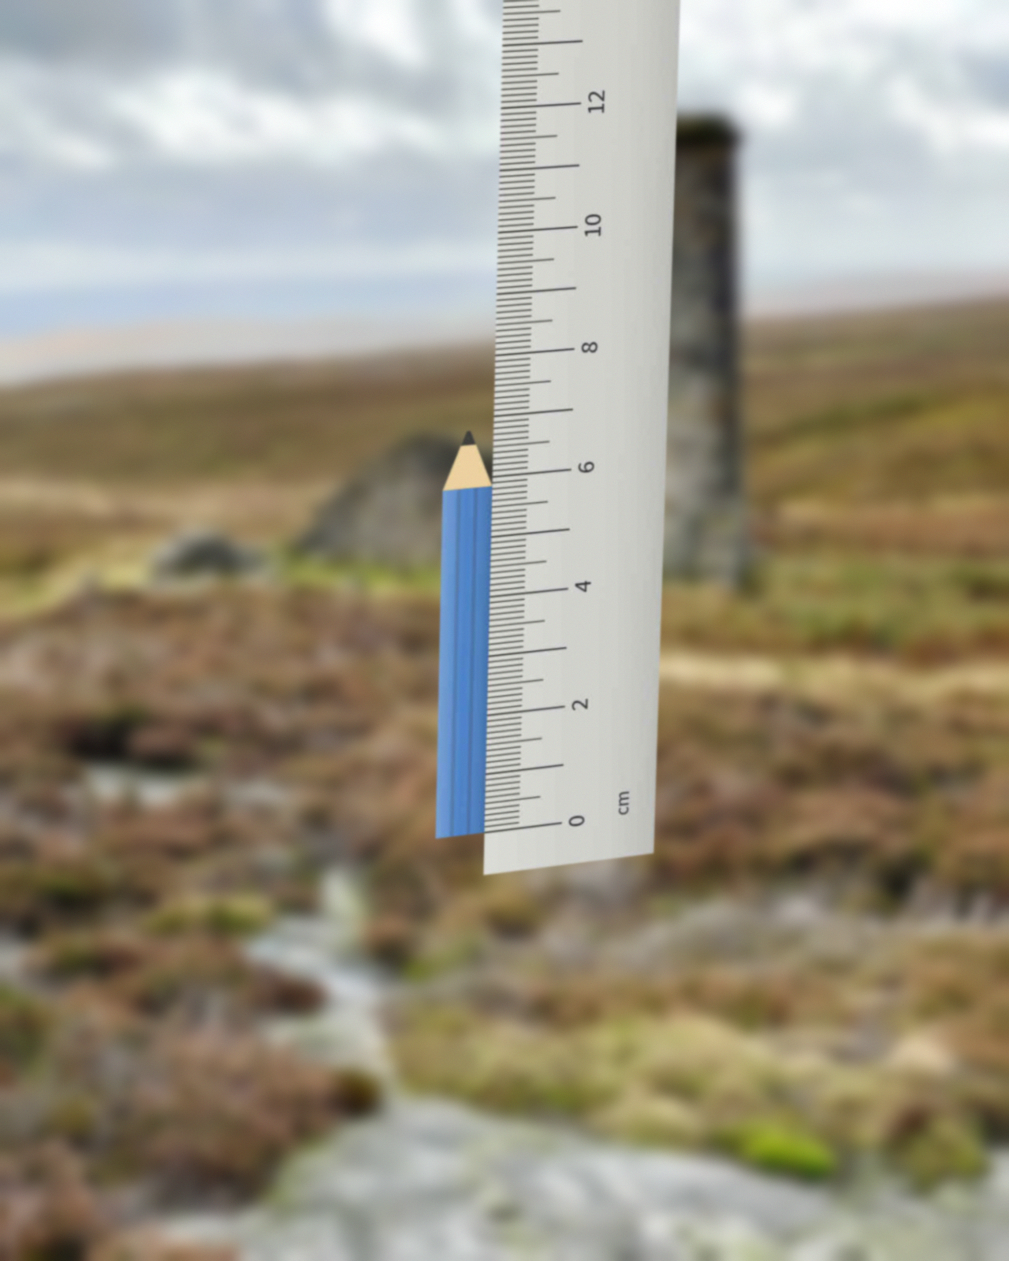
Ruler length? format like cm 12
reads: cm 6.8
